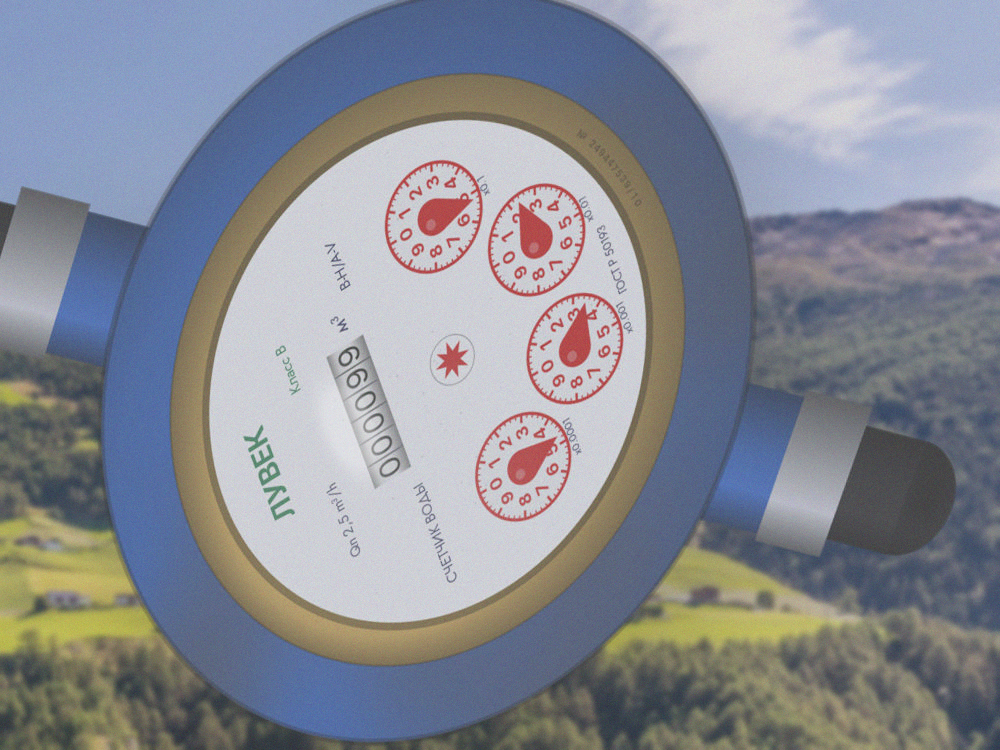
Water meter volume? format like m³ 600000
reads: m³ 99.5234
